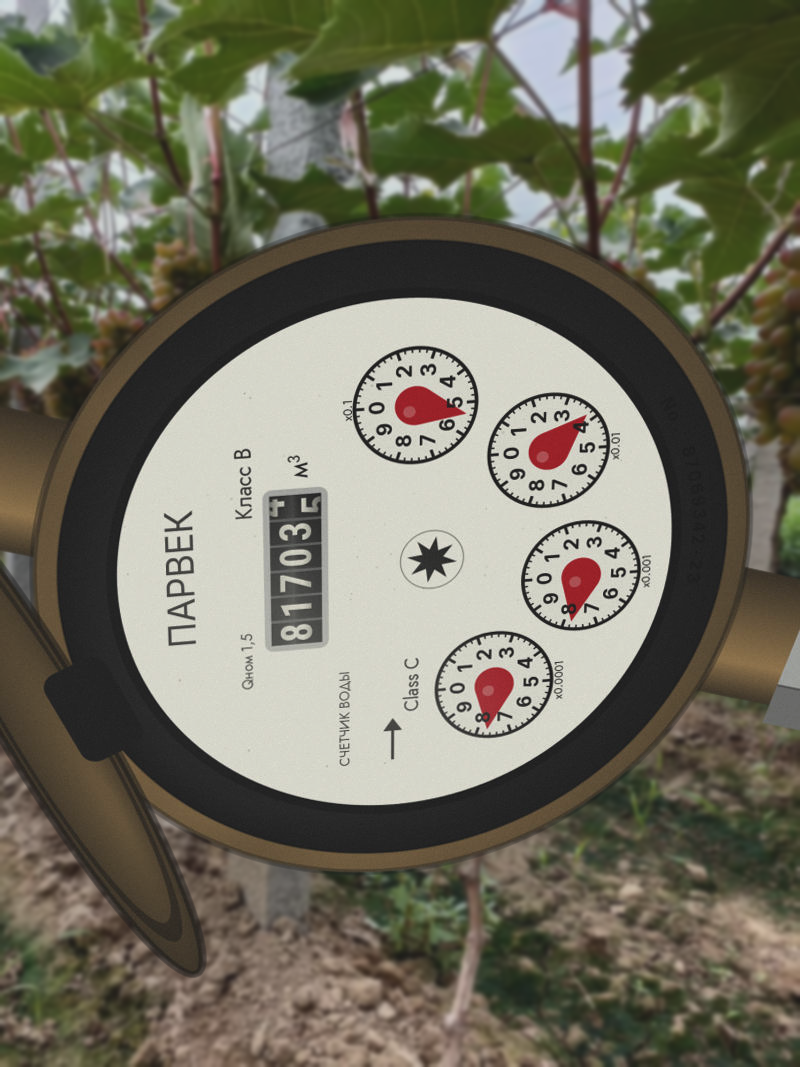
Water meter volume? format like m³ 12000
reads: m³ 817034.5377
